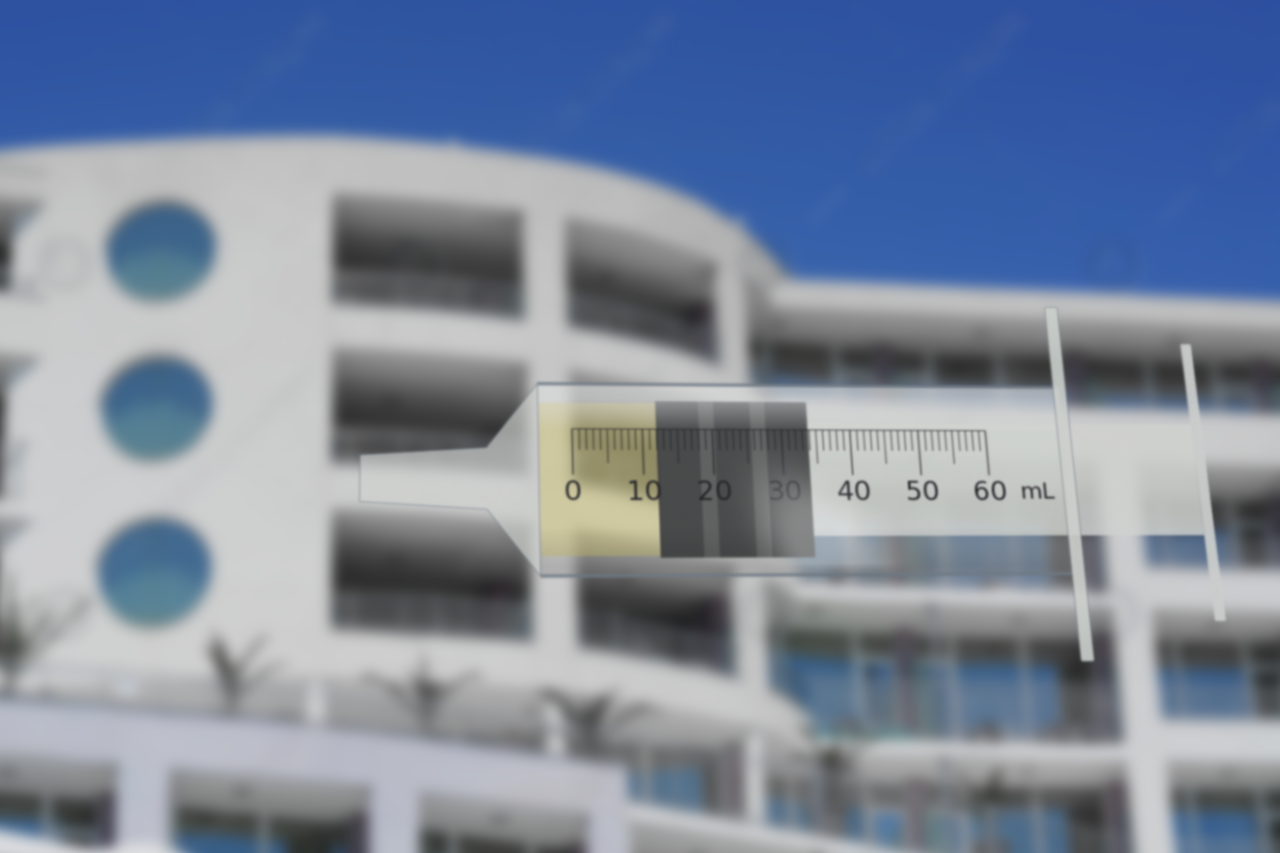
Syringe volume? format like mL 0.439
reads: mL 12
